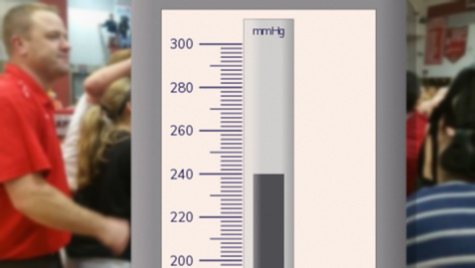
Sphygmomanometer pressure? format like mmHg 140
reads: mmHg 240
